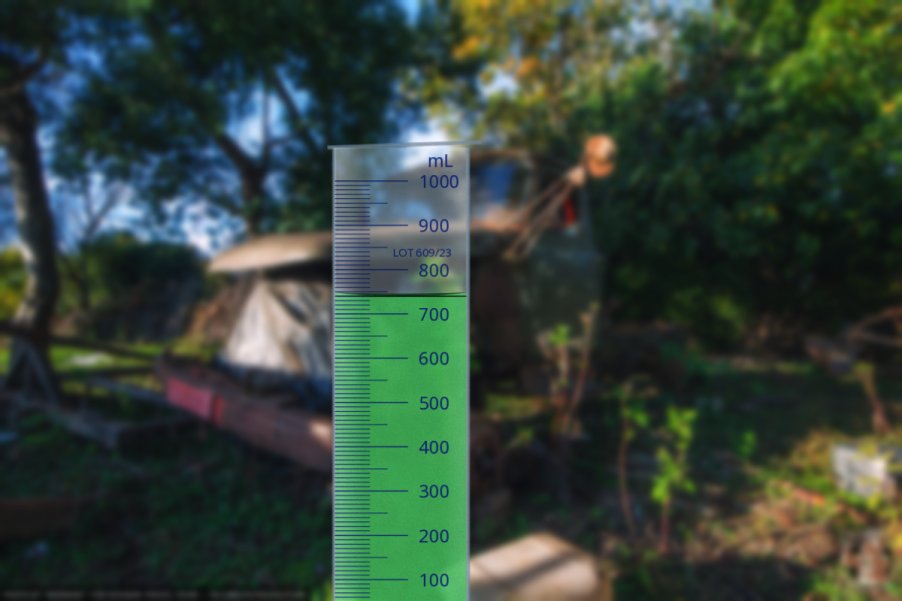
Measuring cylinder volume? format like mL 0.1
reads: mL 740
